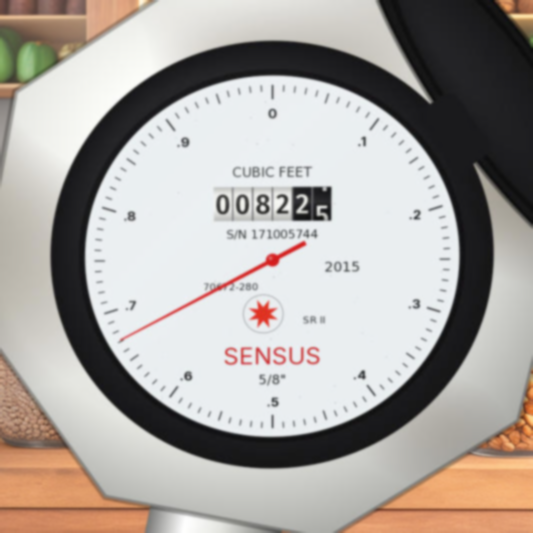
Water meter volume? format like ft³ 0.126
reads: ft³ 8224.67
